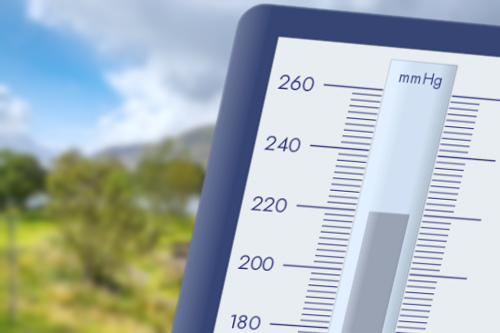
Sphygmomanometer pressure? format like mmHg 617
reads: mmHg 220
